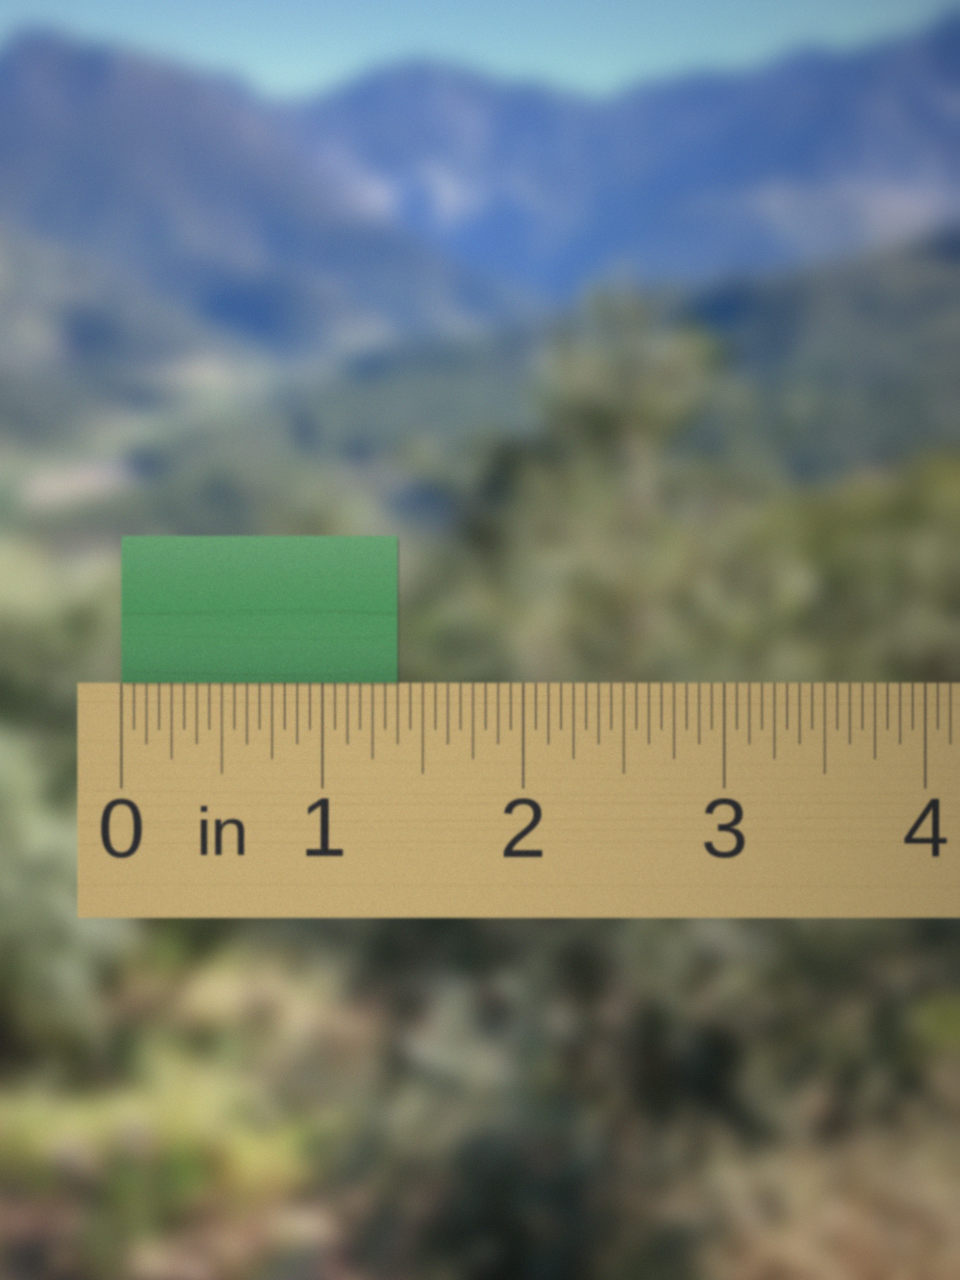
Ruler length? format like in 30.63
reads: in 1.375
